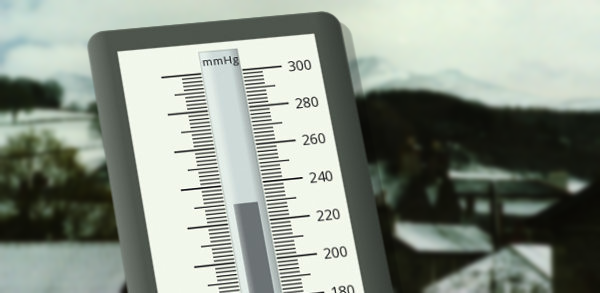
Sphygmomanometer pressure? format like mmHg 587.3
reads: mmHg 230
